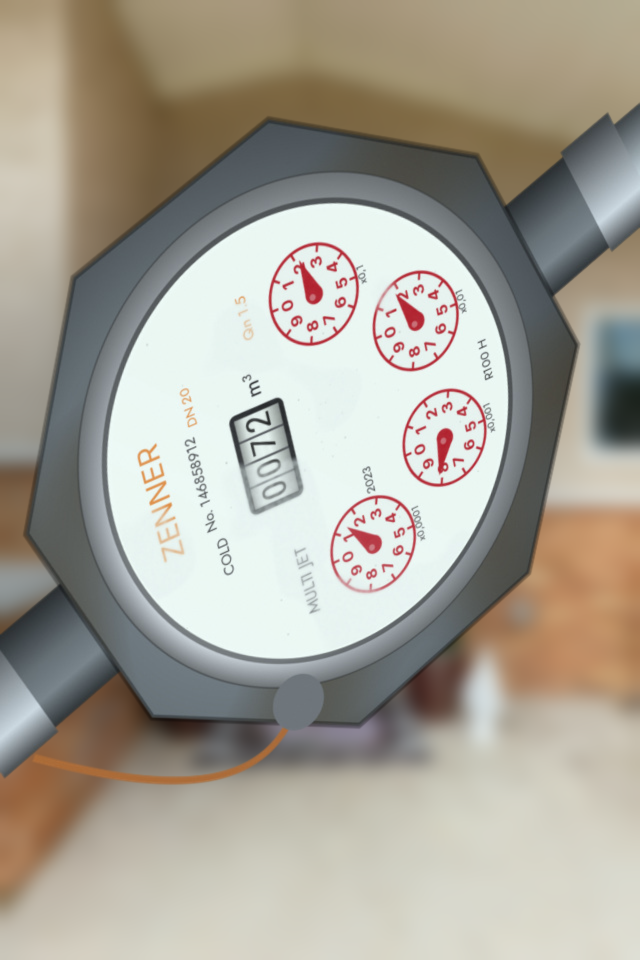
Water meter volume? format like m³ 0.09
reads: m³ 72.2181
